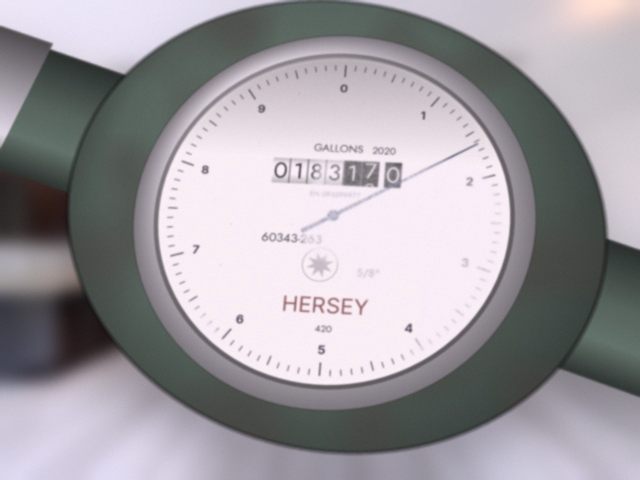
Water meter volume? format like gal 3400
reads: gal 183171.6
